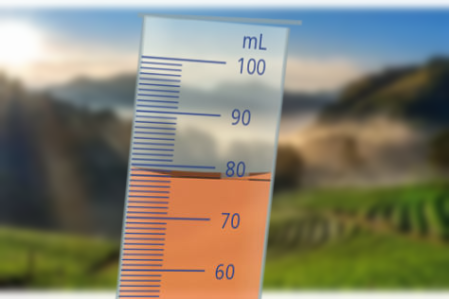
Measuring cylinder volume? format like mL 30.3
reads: mL 78
